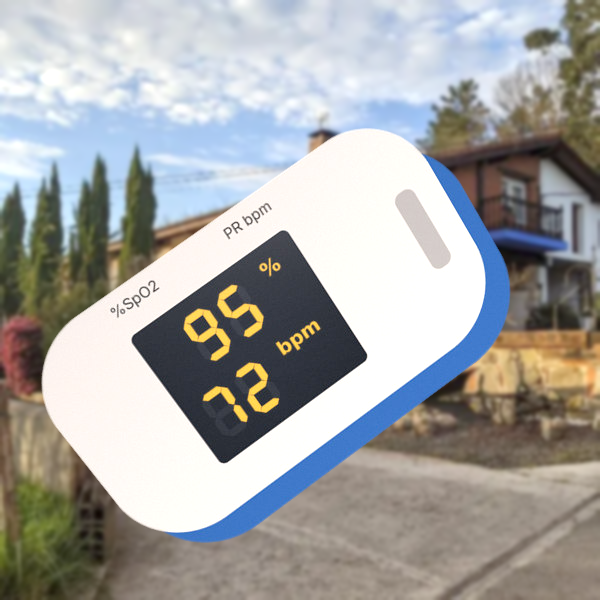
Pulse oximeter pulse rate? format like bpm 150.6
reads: bpm 72
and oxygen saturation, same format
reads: % 95
